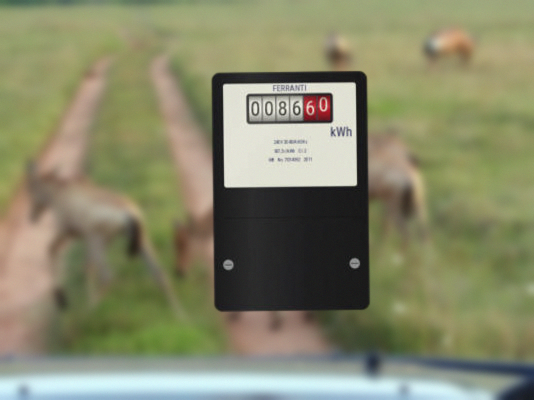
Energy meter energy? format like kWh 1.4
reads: kWh 86.60
